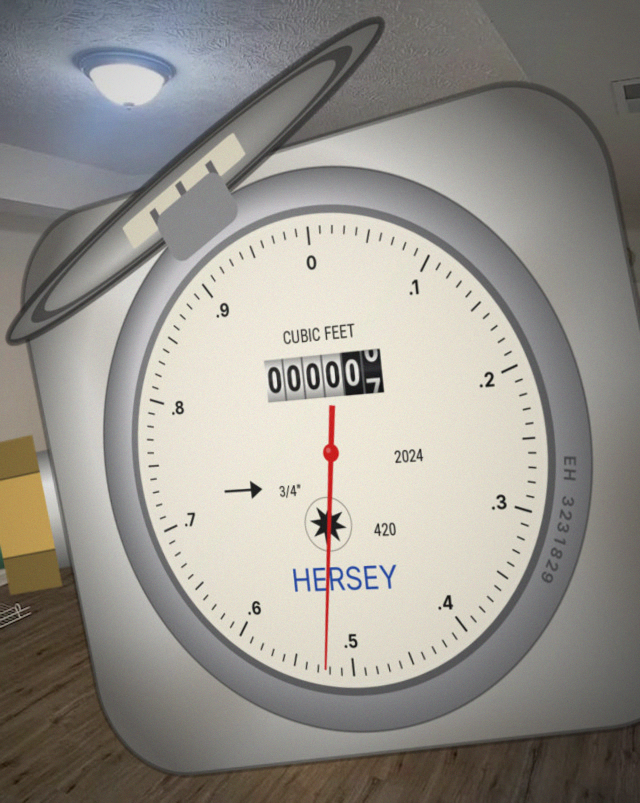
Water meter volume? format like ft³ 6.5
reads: ft³ 6.52
